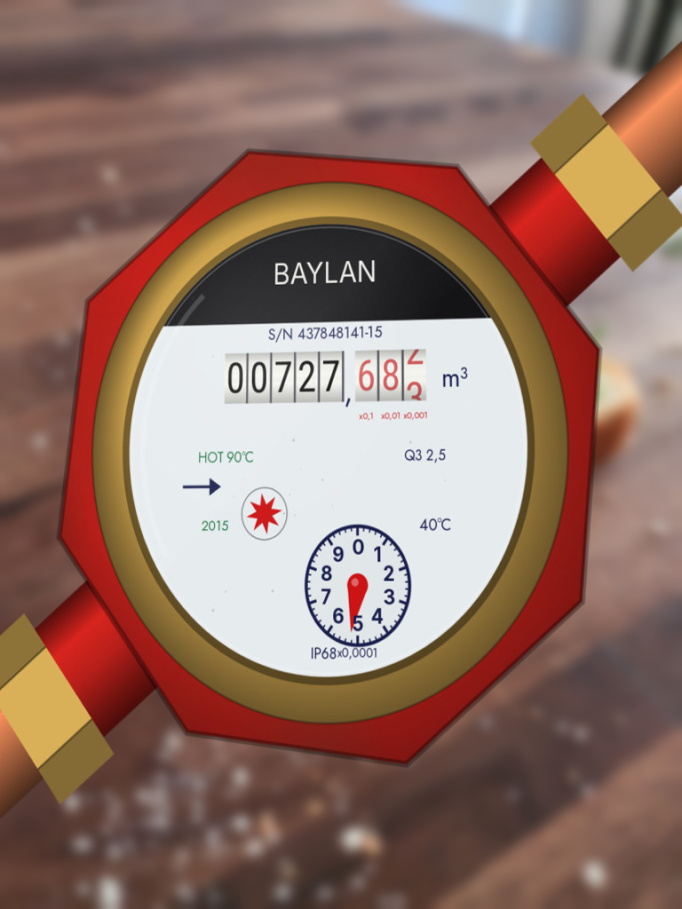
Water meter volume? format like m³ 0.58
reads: m³ 727.6825
